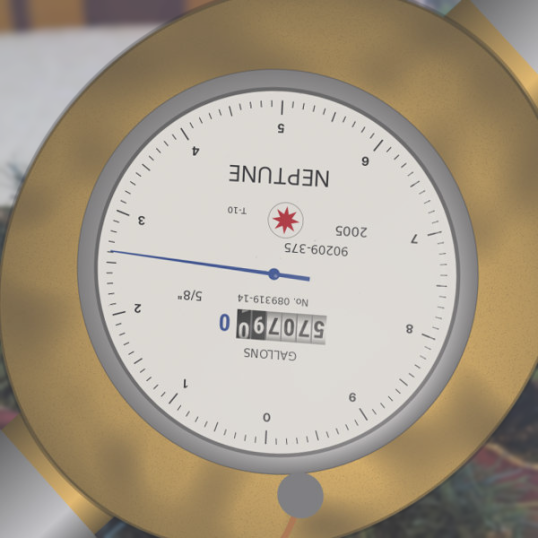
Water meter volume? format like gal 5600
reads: gal 5707902.6
